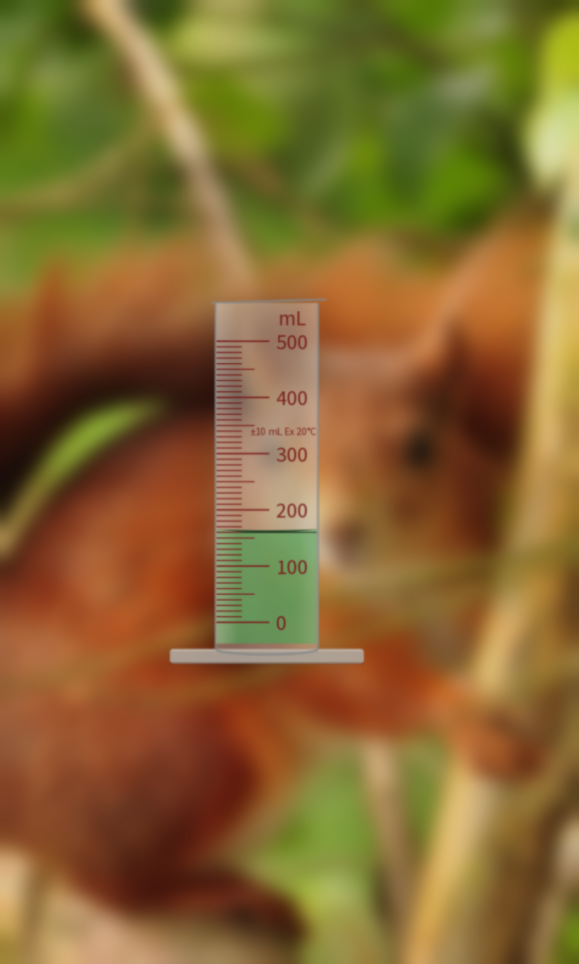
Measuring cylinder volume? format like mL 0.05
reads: mL 160
